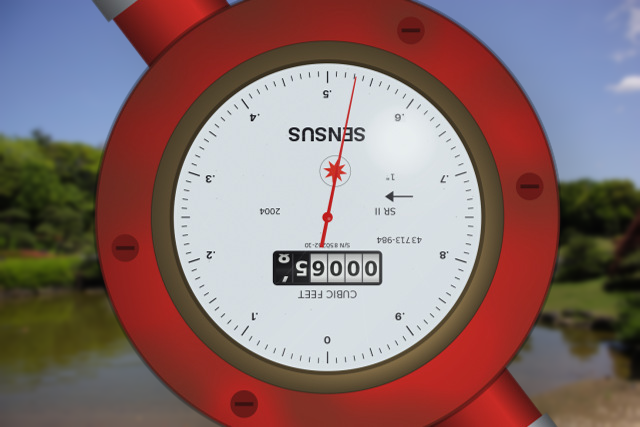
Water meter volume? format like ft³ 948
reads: ft³ 657.53
